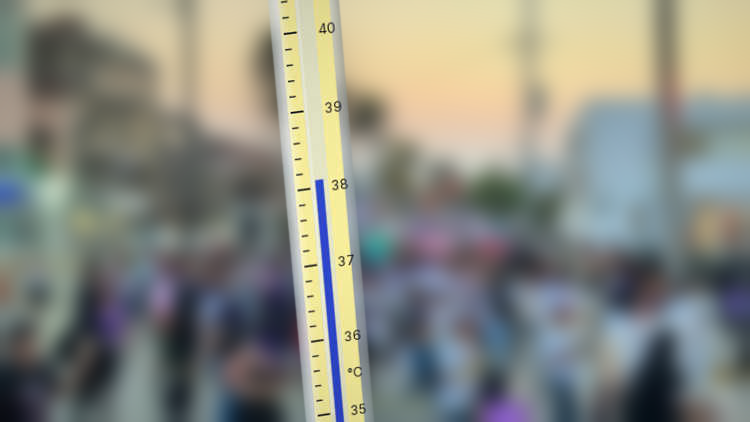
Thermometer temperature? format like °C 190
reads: °C 38.1
